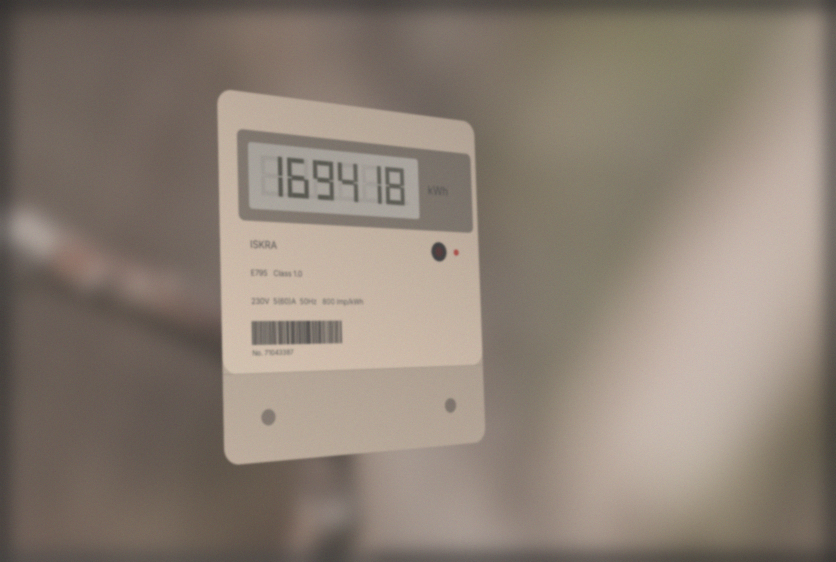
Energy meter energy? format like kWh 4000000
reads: kWh 169418
